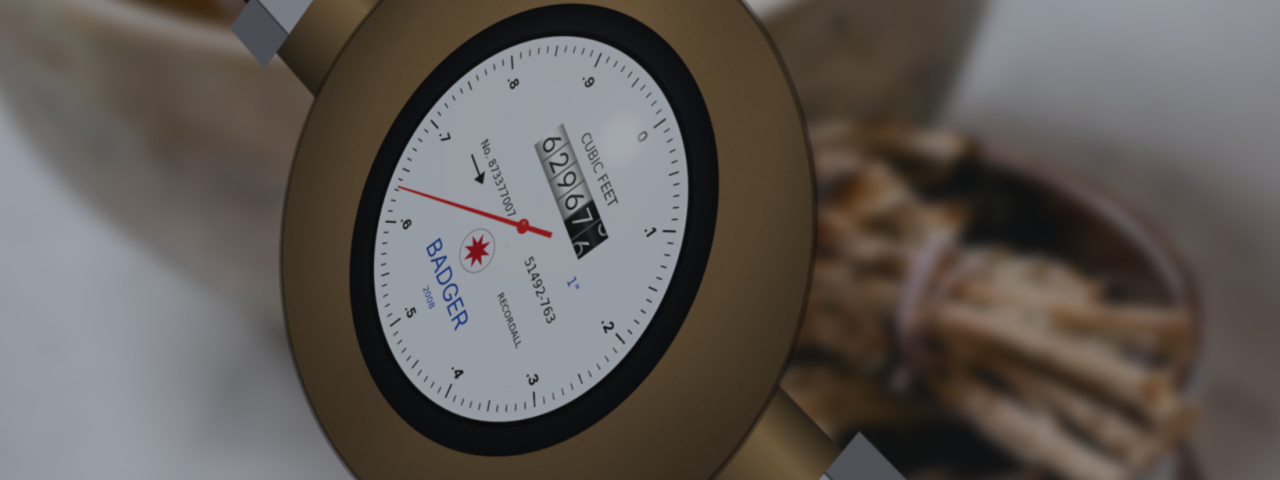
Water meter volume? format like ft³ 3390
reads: ft³ 629675.63
